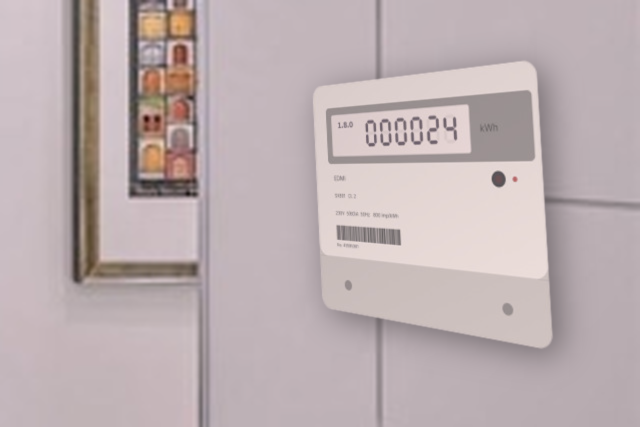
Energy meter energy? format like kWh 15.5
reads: kWh 24
